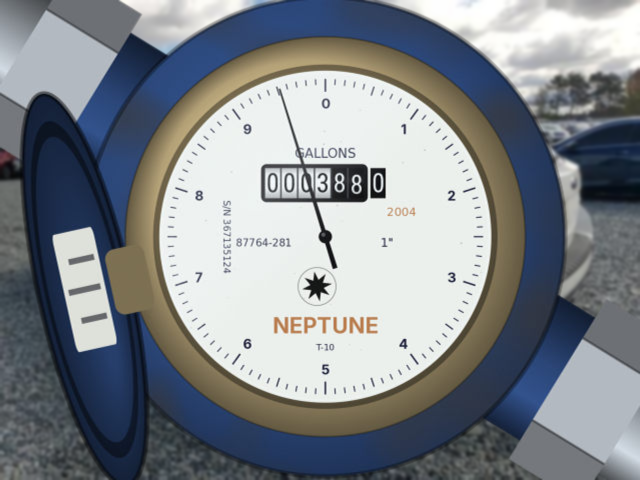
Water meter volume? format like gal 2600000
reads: gal 3879.5
